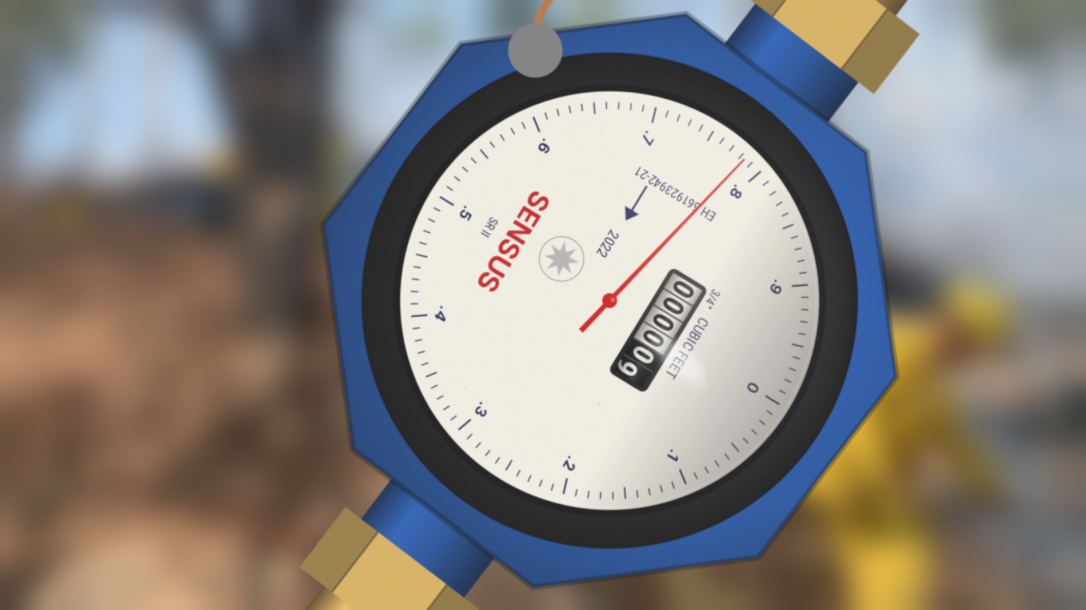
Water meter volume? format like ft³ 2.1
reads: ft³ 8.78
